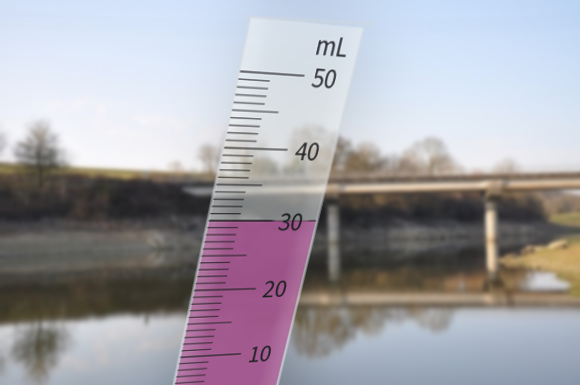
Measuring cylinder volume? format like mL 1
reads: mL 30
